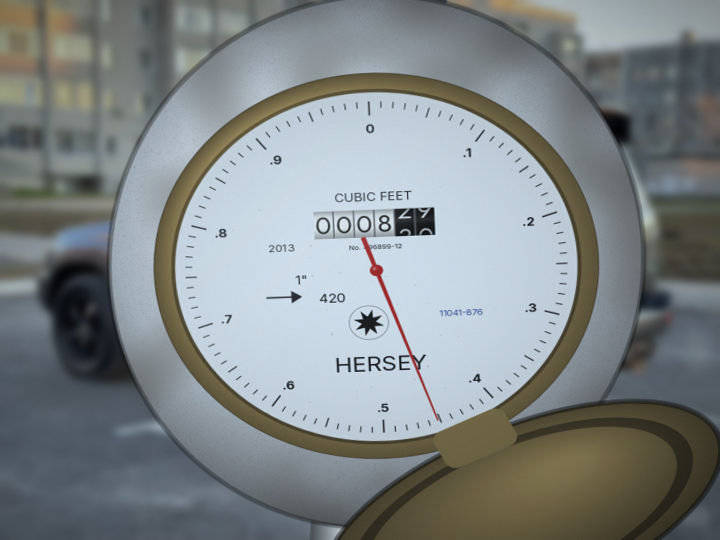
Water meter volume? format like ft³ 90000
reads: ft³ 829.45
